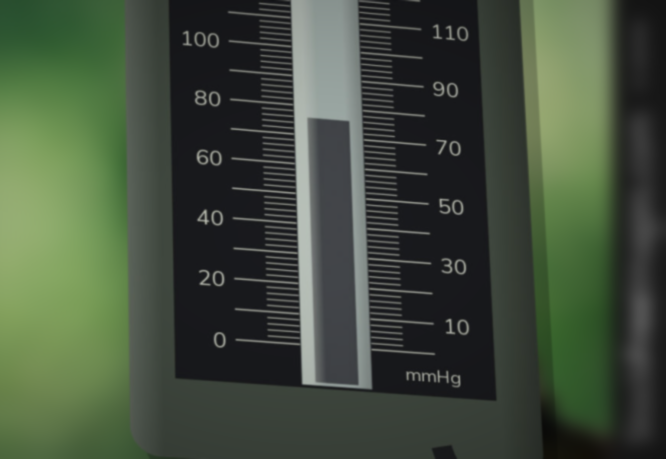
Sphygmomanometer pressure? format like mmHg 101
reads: mmHg 76
